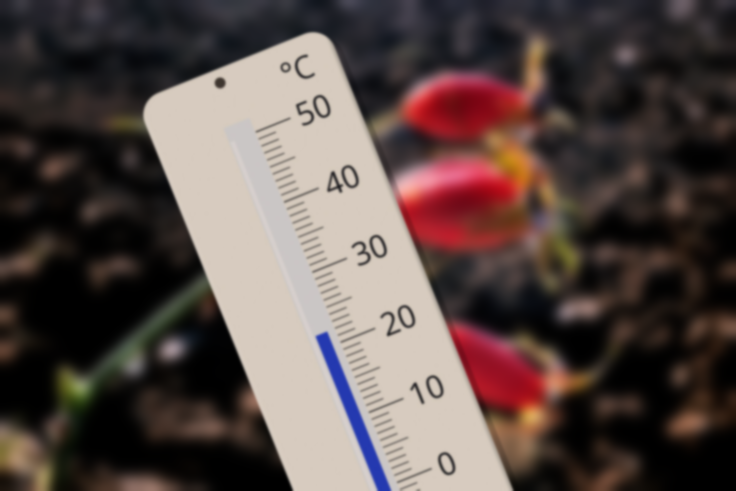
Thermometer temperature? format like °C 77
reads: °C 22
